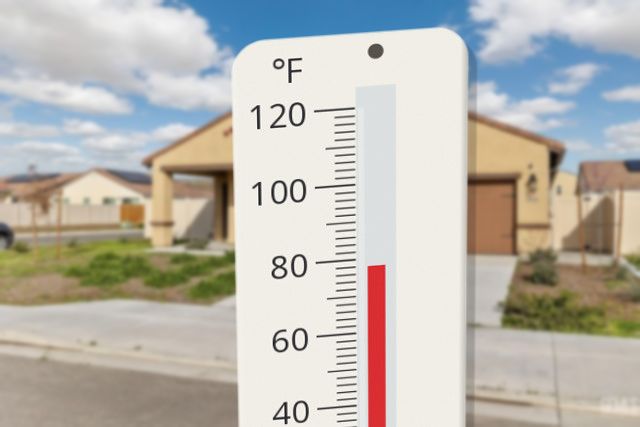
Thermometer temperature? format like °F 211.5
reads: °F 78
